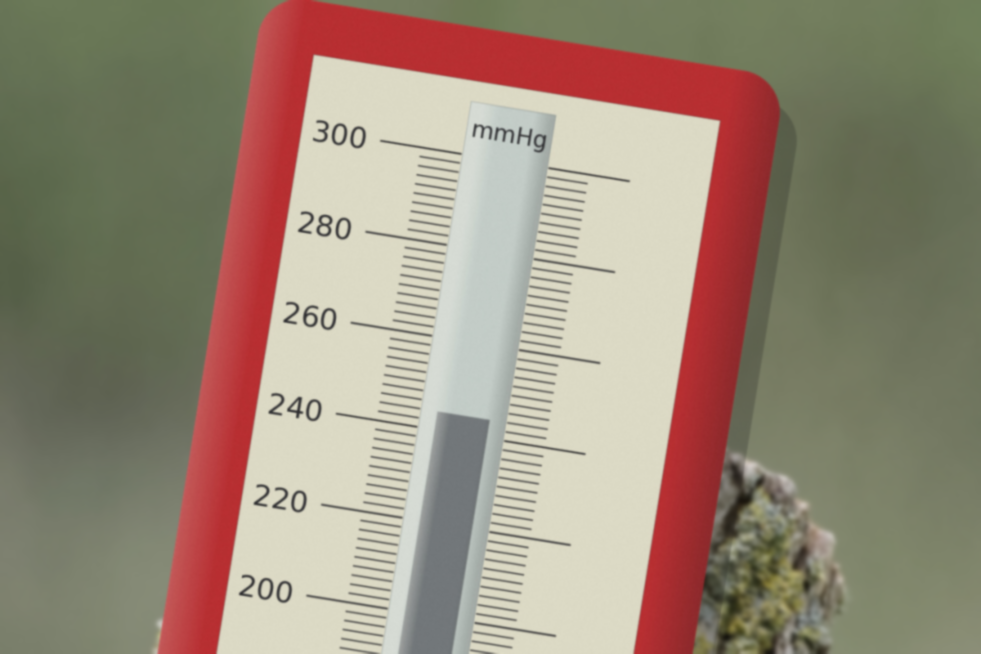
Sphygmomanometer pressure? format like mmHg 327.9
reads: mmHg 244
